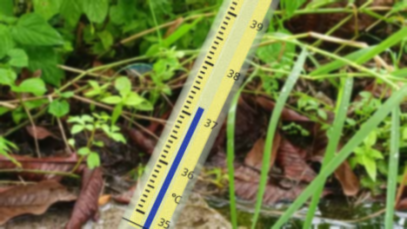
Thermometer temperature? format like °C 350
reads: °C 37.2
